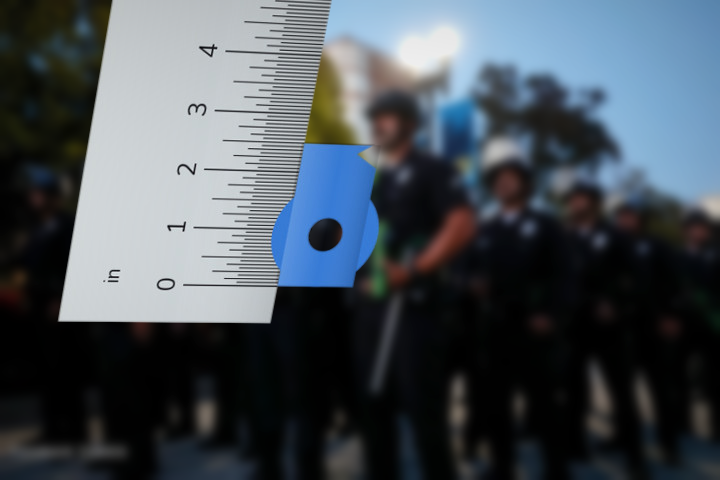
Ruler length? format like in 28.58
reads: in 2.5
